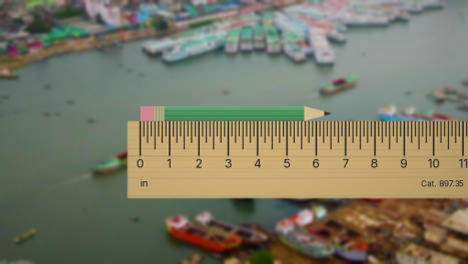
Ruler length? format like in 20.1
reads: in 6.5
